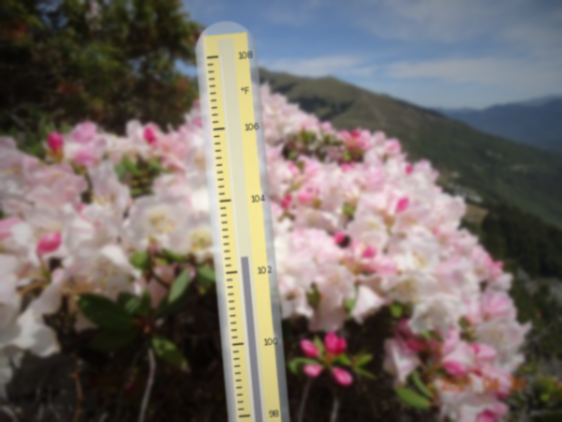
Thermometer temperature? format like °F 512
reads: °F 102.4
